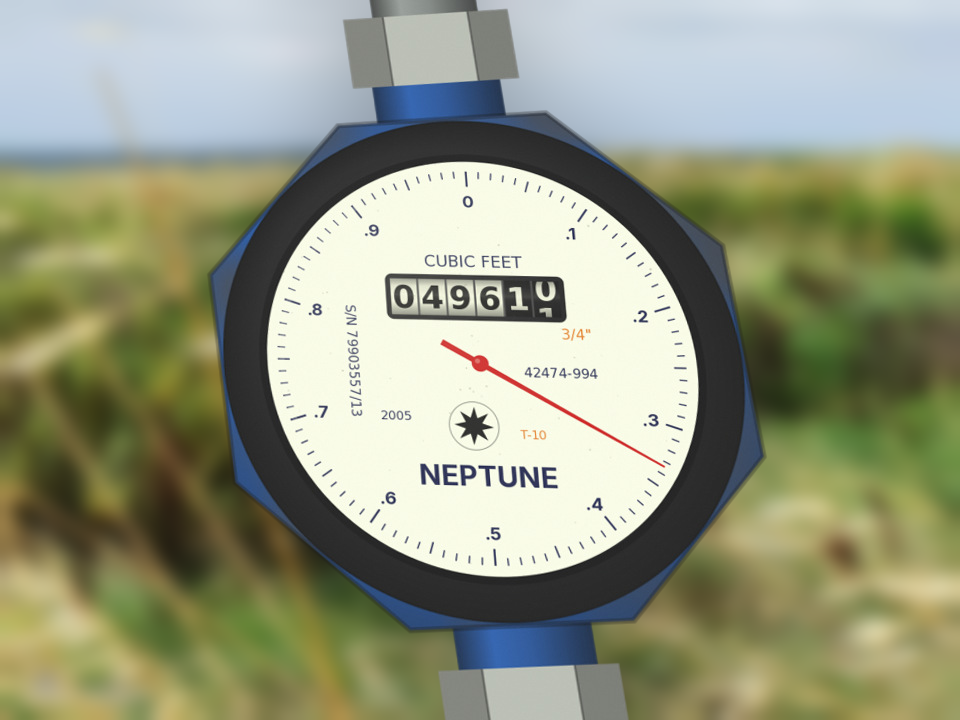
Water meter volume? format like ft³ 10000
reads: ft³ 49610.33
